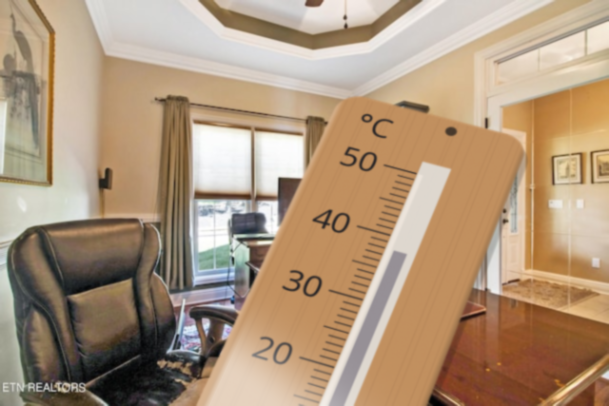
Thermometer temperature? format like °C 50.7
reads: °C 38
